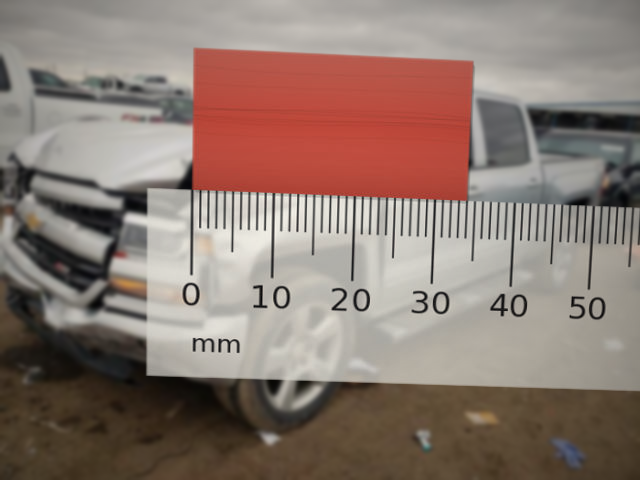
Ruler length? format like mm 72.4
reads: mm 34
